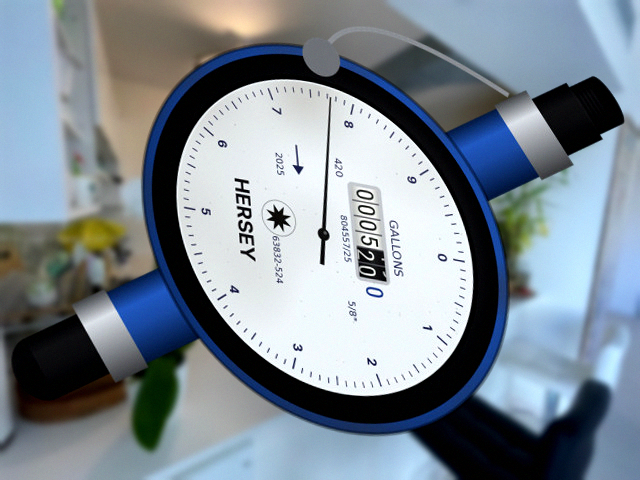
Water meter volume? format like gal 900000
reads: gal 5197.7
